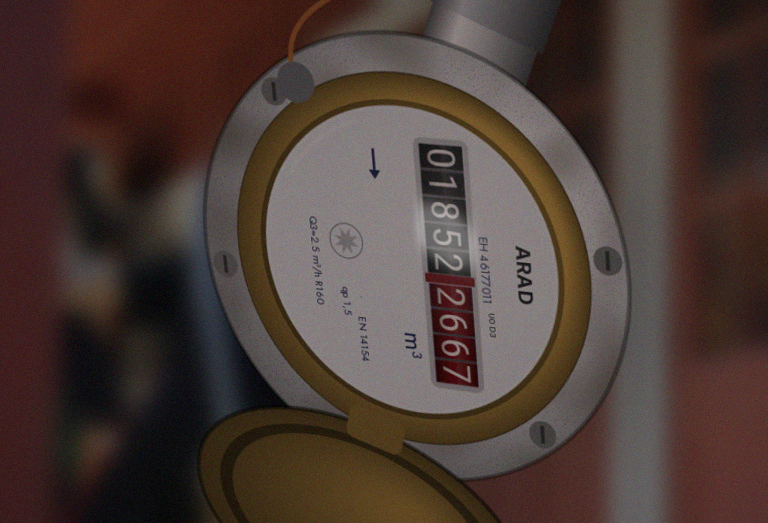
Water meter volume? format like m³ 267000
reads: m³ 1852.2667
